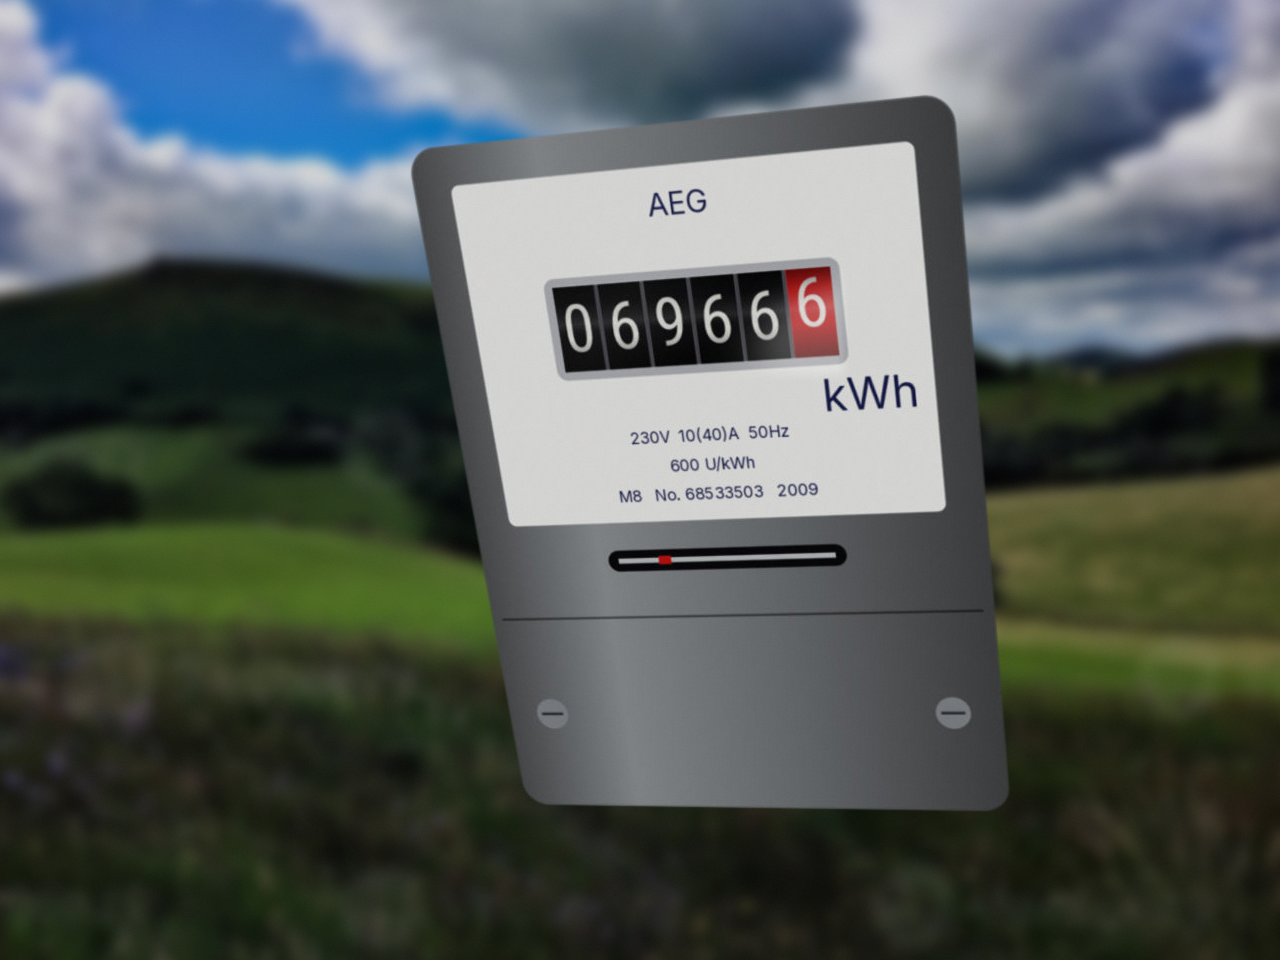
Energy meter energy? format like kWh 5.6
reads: kWh 6966.6
